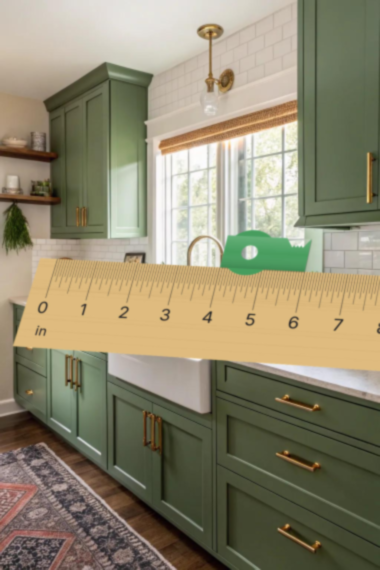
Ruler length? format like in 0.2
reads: in 2
